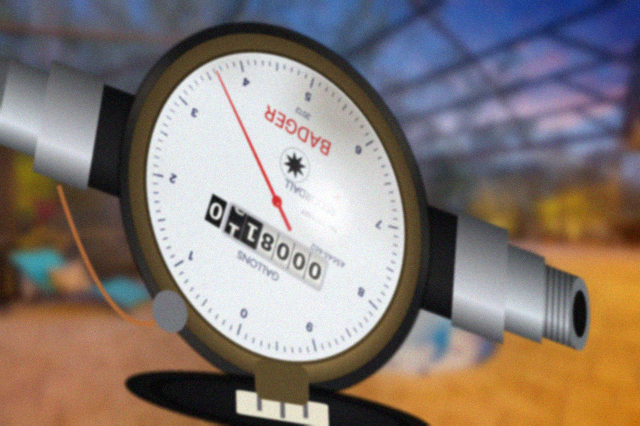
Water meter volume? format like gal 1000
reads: gal 8113.6
